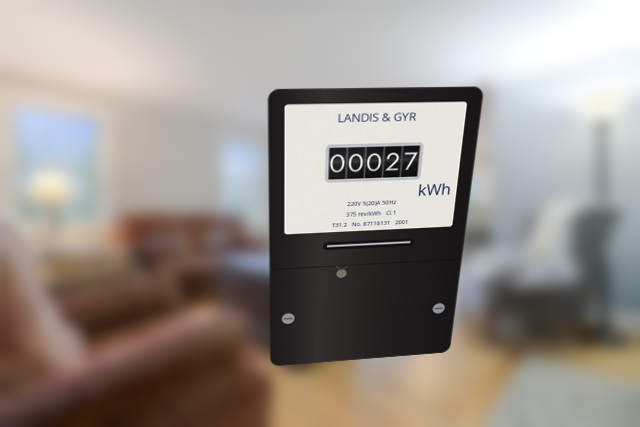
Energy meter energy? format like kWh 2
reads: kWh 27
